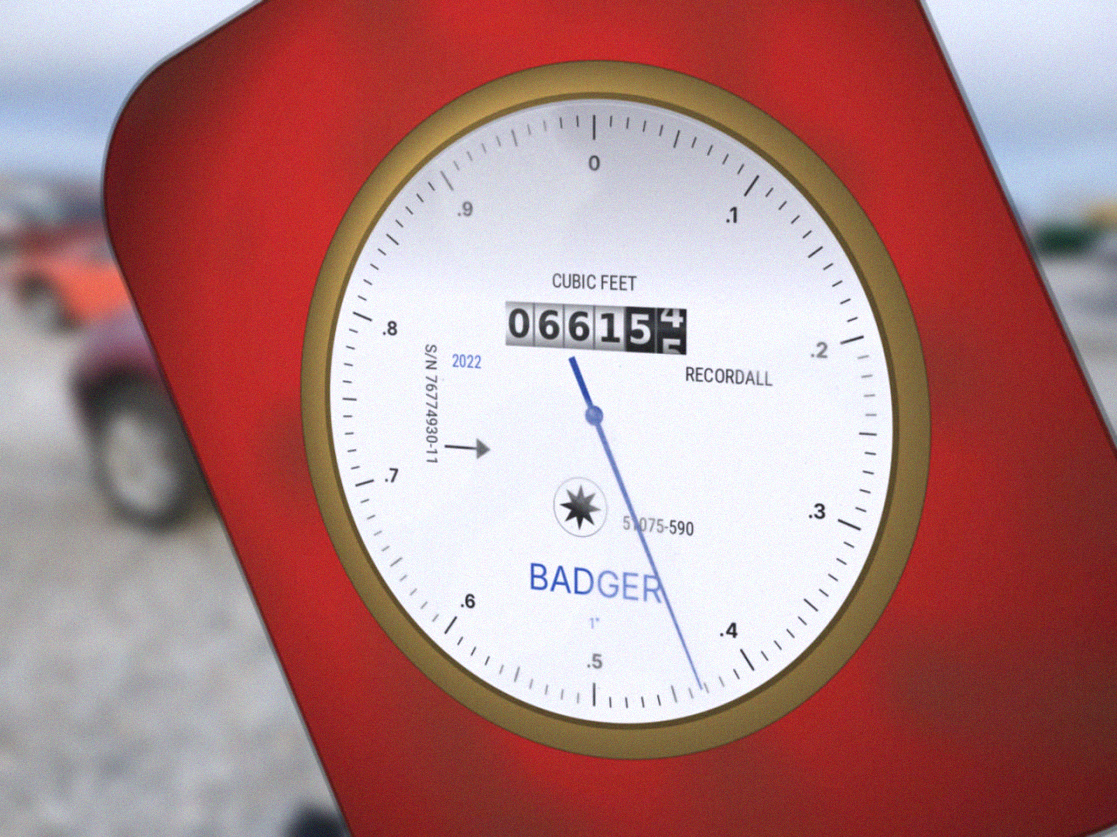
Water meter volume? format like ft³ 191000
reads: ft³ 66154.43
